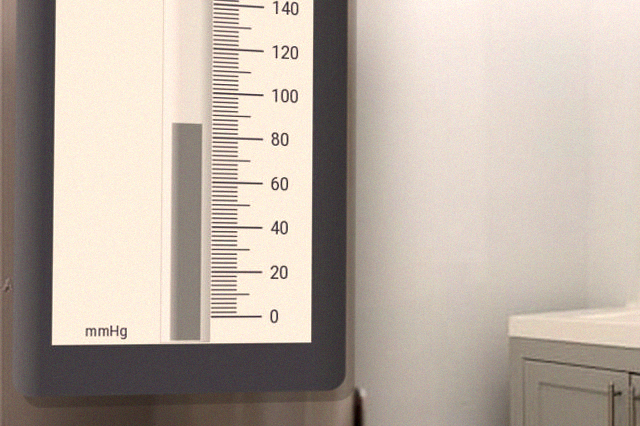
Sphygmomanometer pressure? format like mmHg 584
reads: mmHg 86
